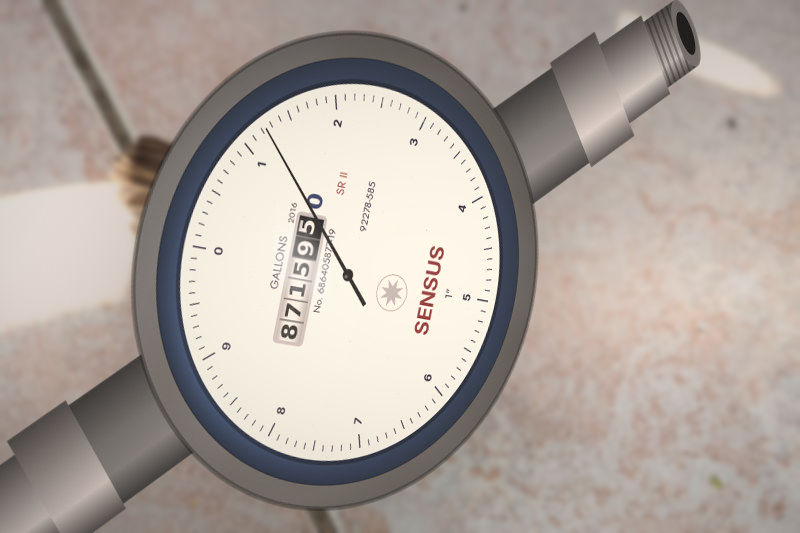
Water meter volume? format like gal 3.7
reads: gal 8715951.2
